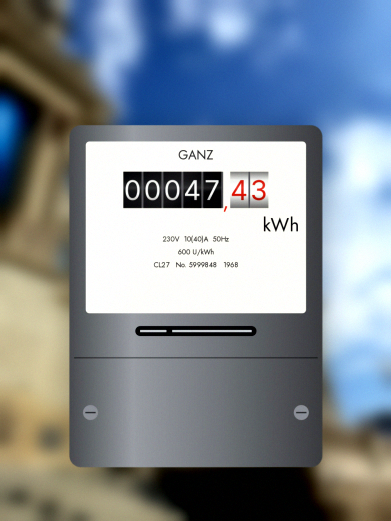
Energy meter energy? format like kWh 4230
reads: kWh 47.43
